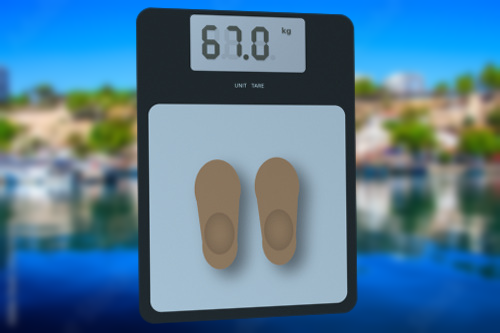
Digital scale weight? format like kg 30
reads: kg 67.0
